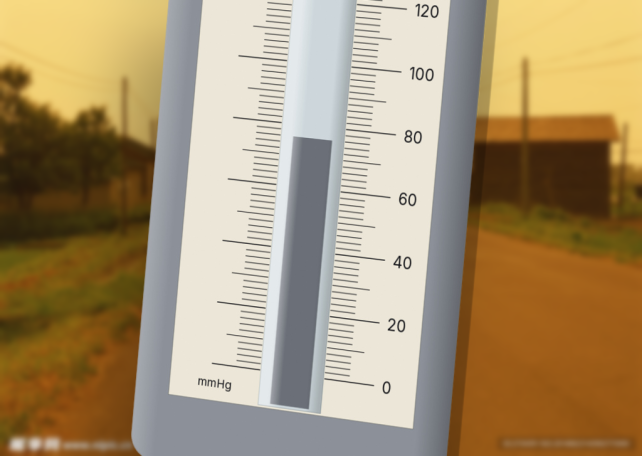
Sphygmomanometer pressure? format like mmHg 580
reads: mmHg 76
